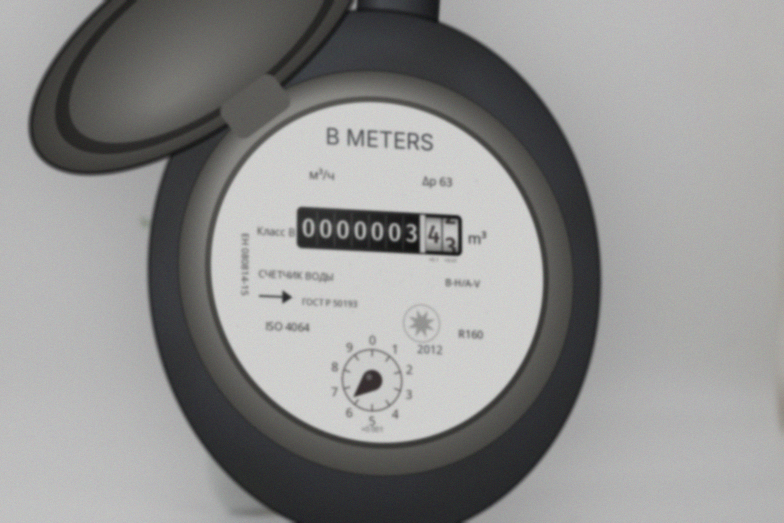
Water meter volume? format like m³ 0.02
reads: m³ 3.426
